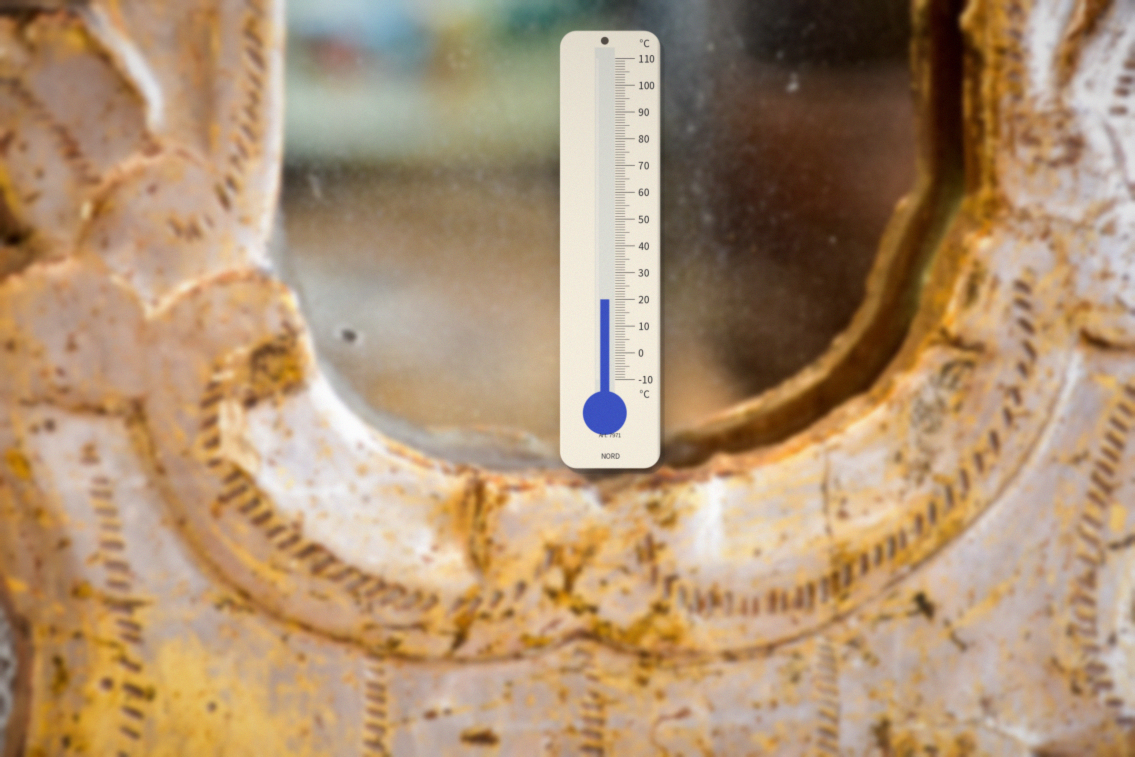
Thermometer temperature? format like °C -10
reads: °C 20
